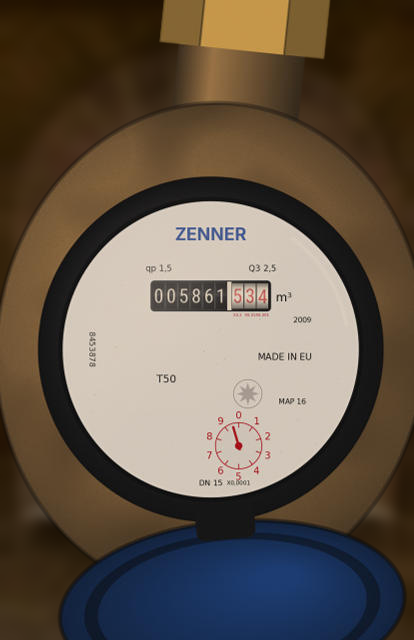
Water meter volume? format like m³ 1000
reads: m³ 5861.5339
